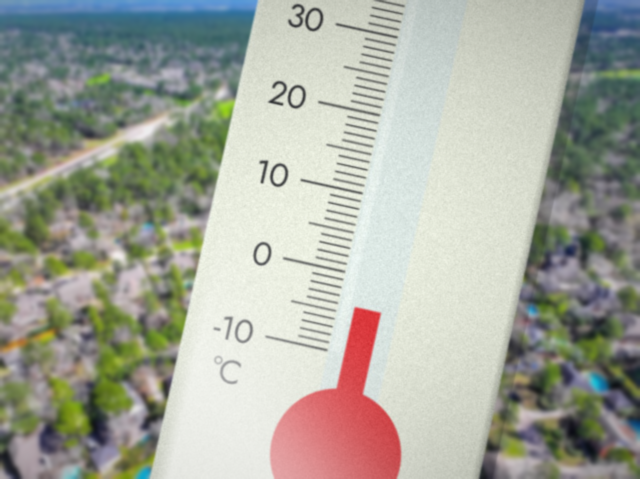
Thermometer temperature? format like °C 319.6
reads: °C -4
